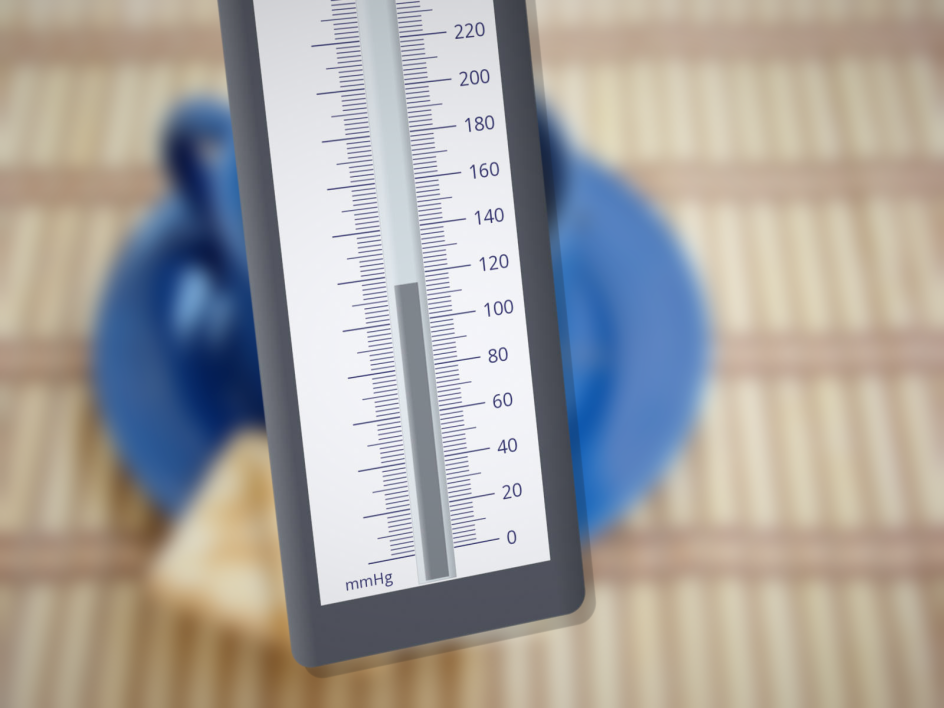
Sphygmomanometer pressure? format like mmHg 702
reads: mmHg 116
